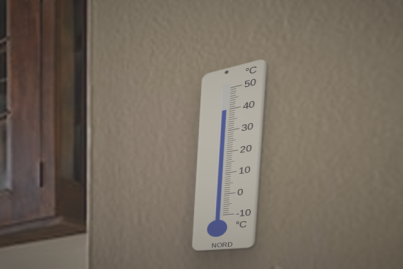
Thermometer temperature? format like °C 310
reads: °C 40
